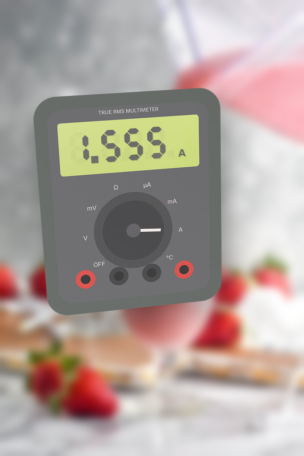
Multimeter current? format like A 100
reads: A 1.555
